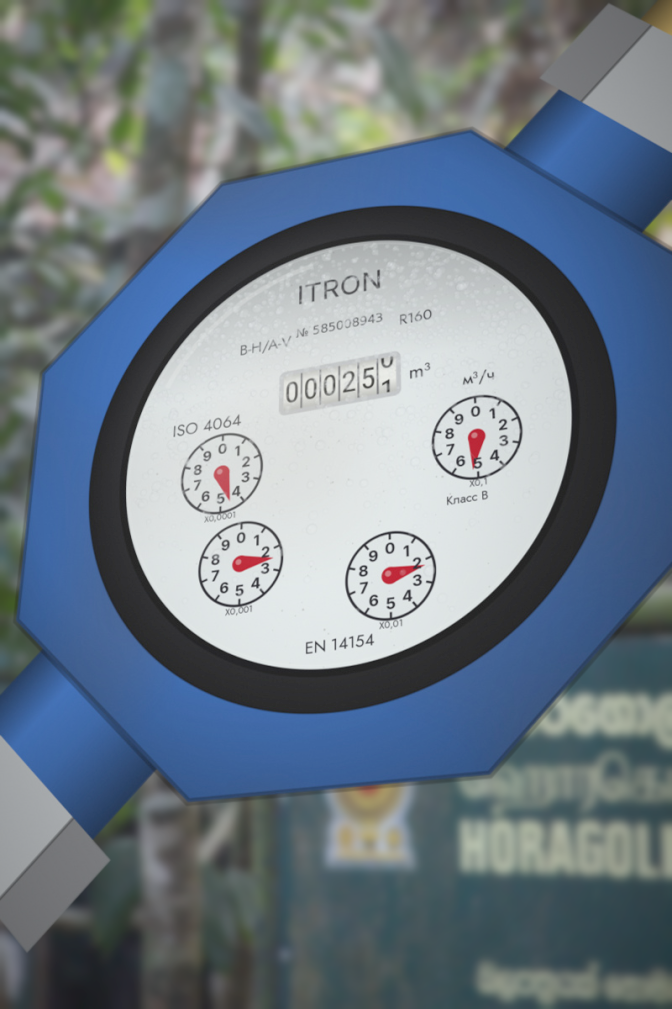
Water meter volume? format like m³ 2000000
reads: m³ 250.5224
